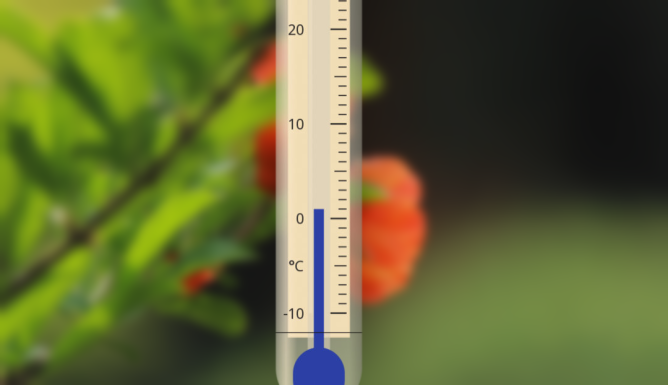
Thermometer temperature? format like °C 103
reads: °C 1
